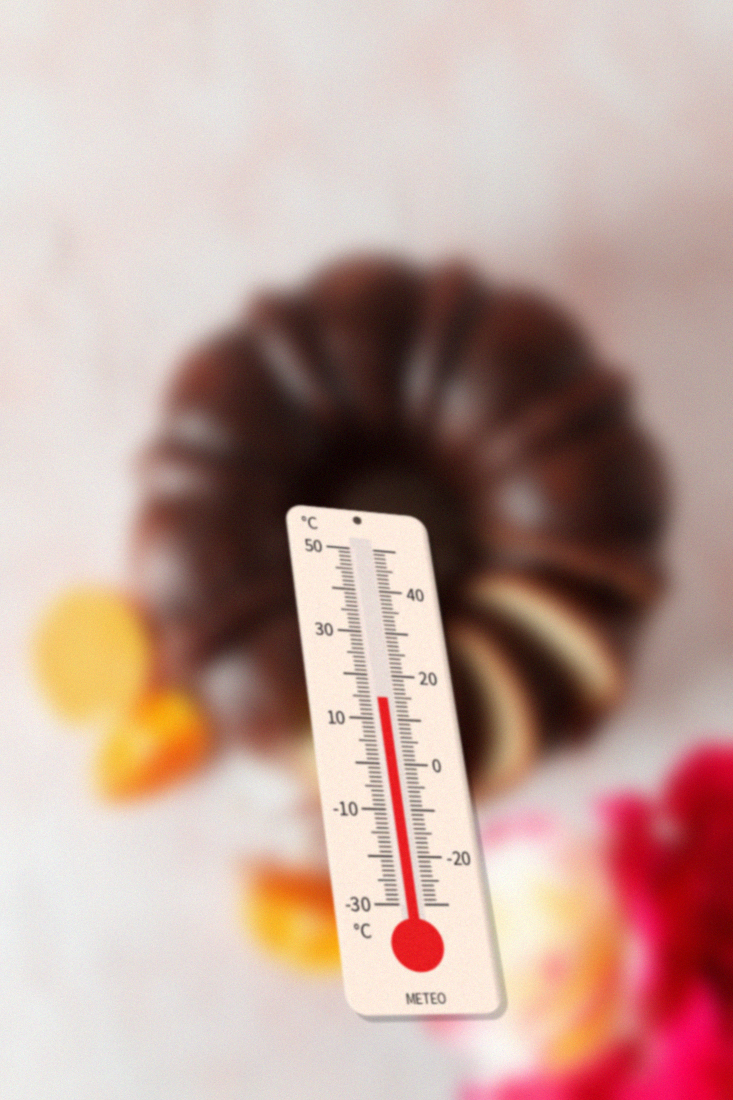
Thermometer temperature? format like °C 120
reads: °C 15
